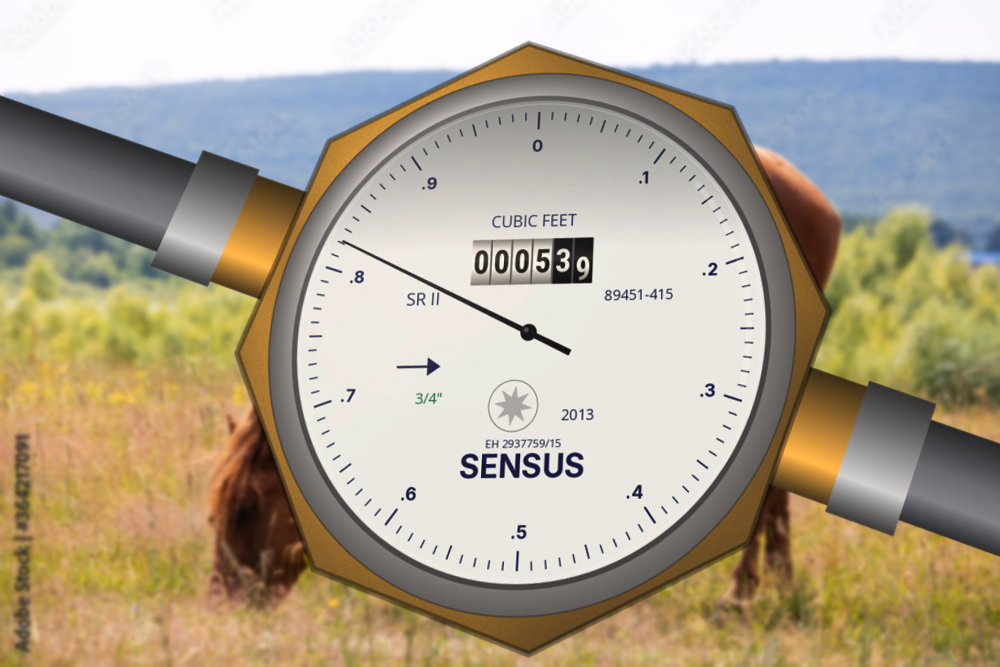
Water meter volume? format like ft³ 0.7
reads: ft³ 538.82
